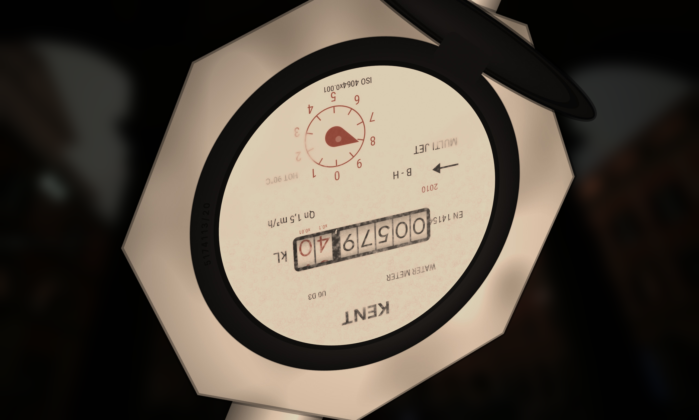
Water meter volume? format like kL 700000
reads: kL 579.398
